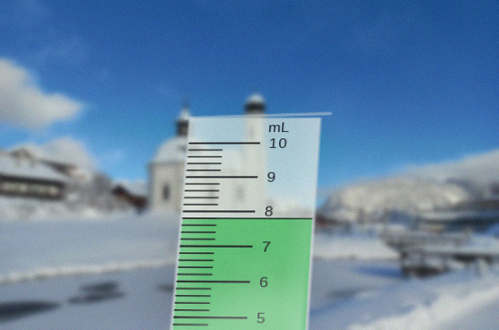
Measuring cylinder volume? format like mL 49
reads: mL 7.8
